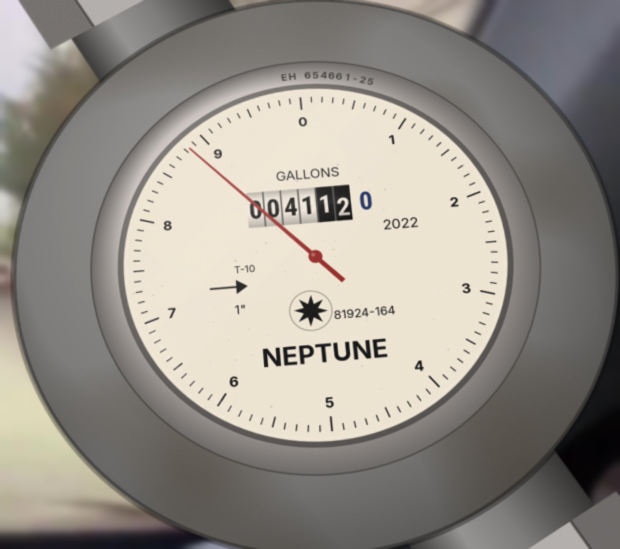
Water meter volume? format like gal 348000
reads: gal 41118.8
